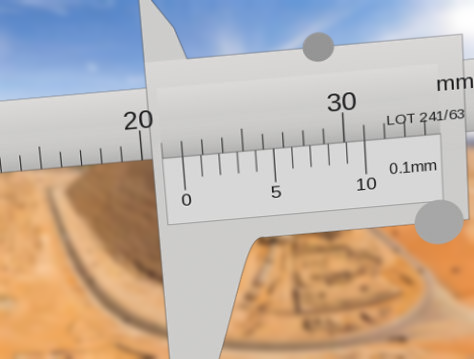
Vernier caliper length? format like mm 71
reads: mm 22.0
